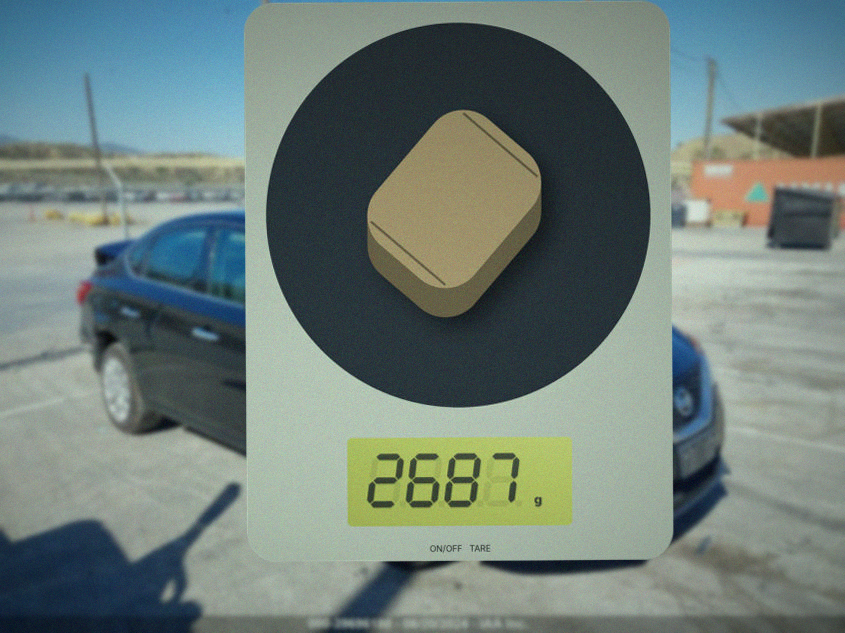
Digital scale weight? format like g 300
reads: g 2687
